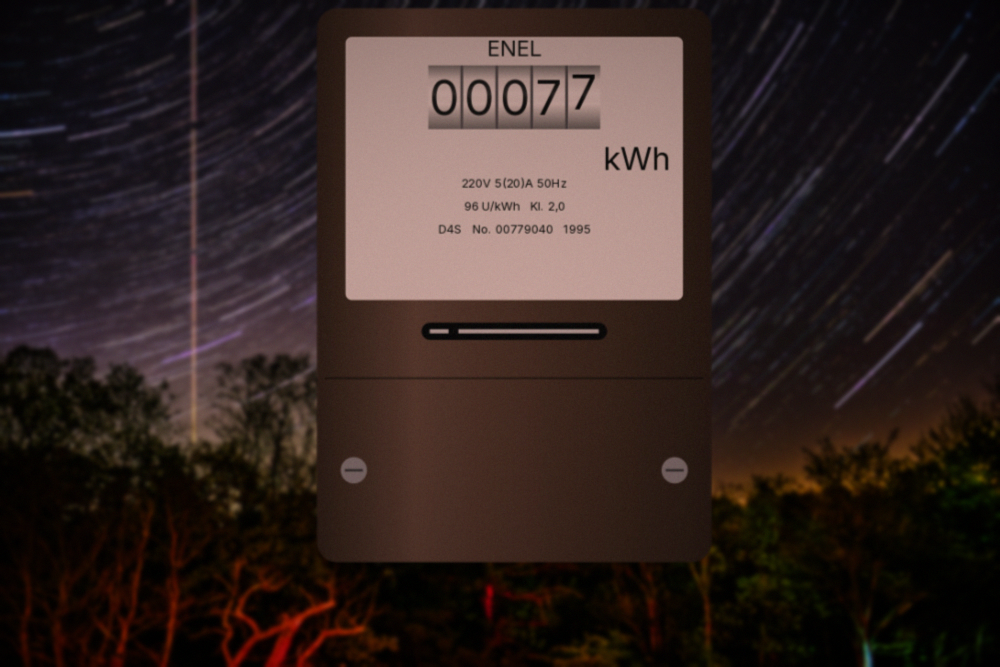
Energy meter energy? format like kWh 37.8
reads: kWh 77
